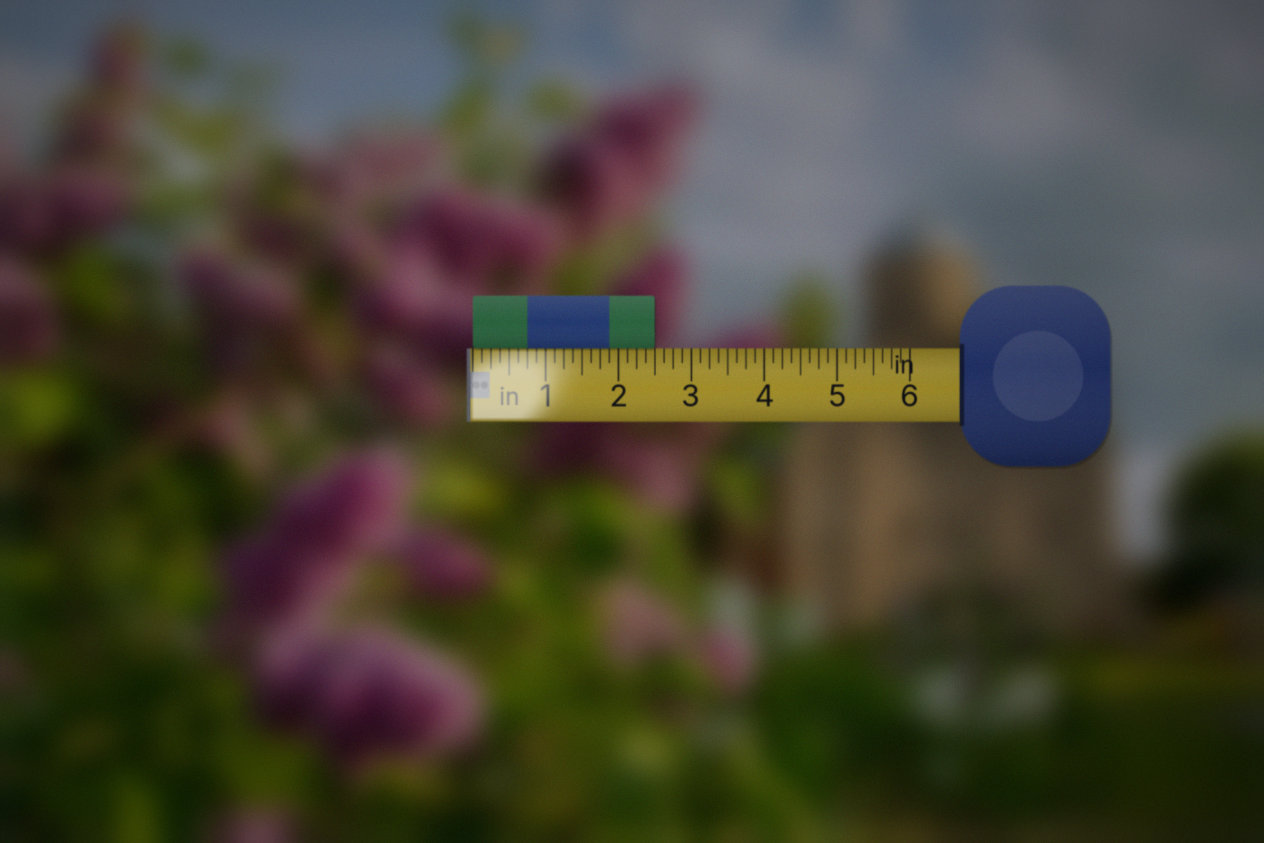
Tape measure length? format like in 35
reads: in 2.5
